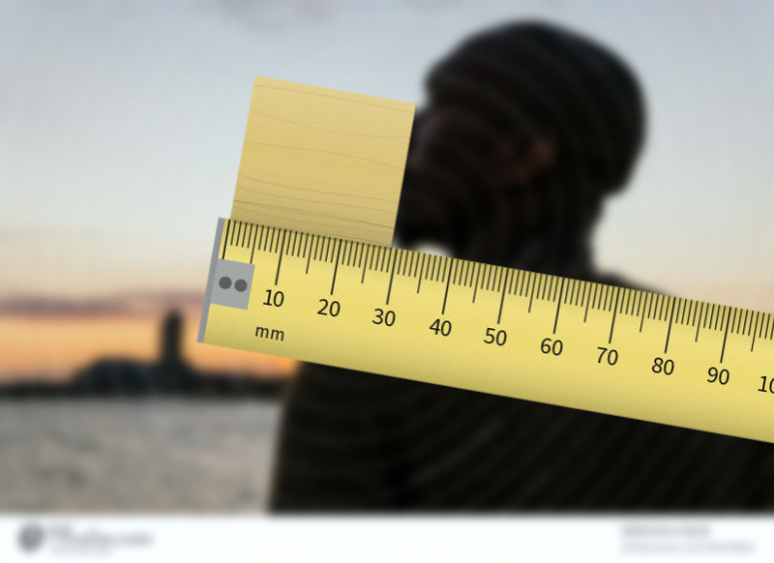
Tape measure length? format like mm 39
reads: mm 29
